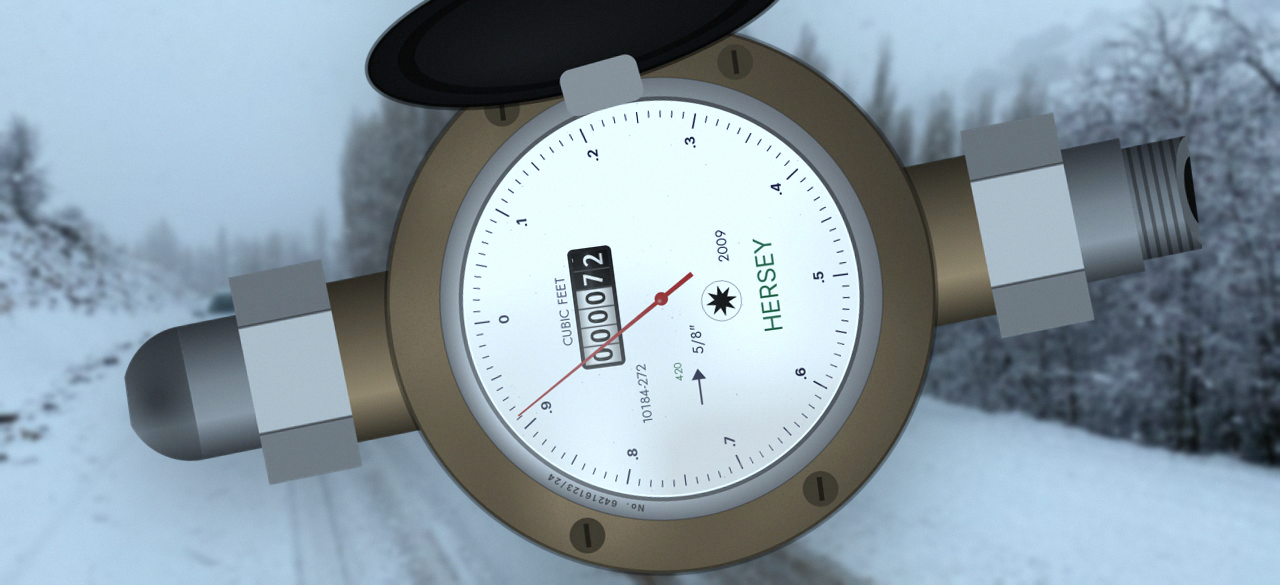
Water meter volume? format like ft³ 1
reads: ft³ 71.91
